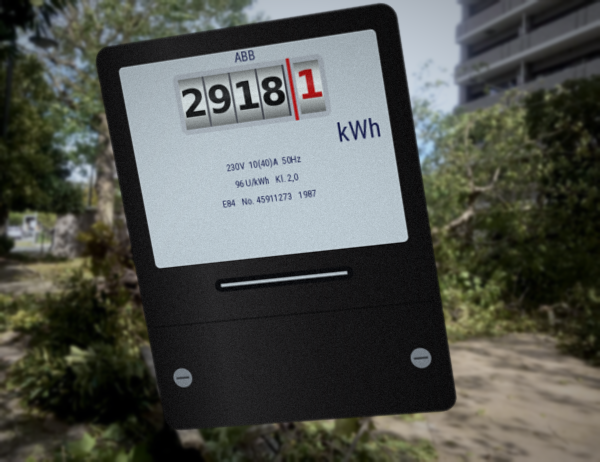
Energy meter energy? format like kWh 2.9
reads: kWh 2918.1
